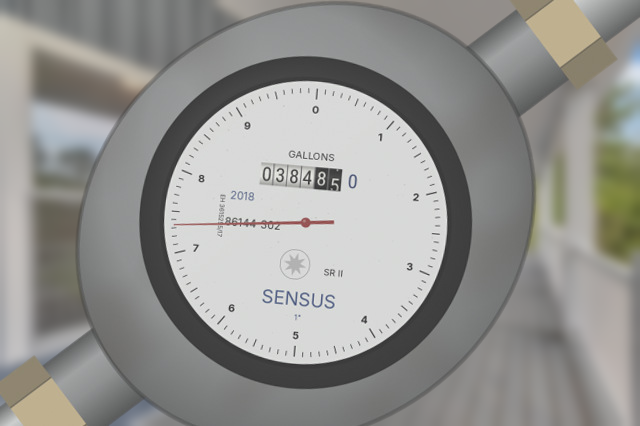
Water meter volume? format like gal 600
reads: gal 384847.3
